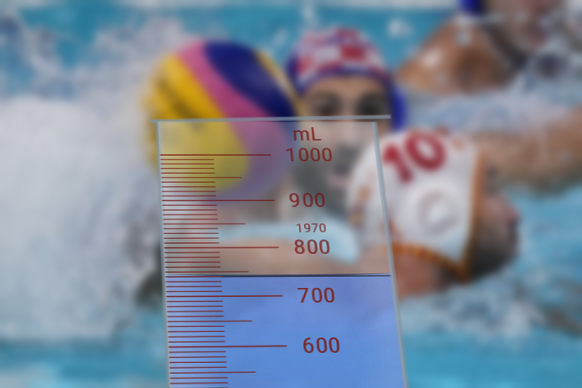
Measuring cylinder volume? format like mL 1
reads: mL 740
